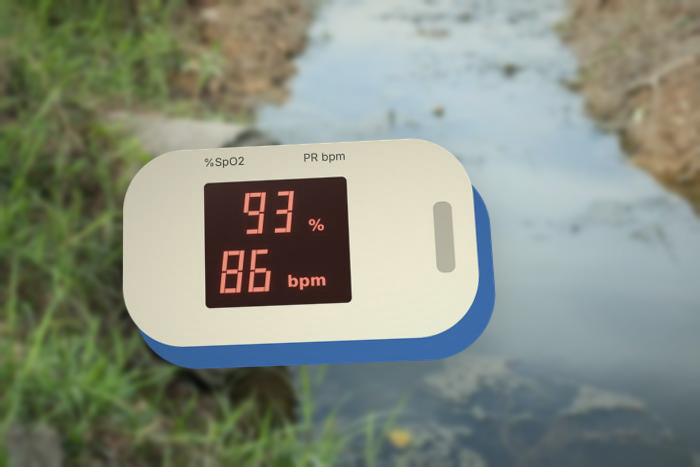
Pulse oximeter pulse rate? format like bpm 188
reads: bpm 86
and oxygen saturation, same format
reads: % 93
